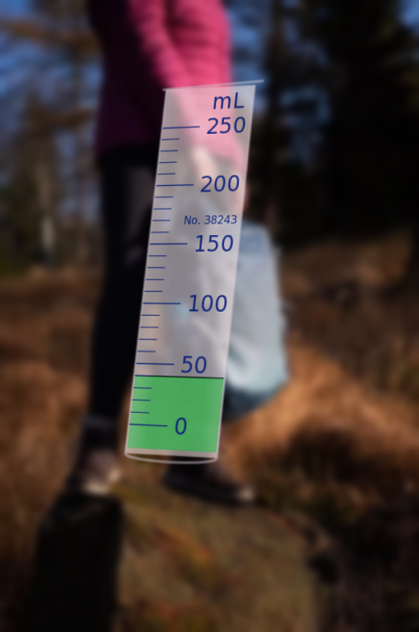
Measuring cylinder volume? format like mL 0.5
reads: mL 40
